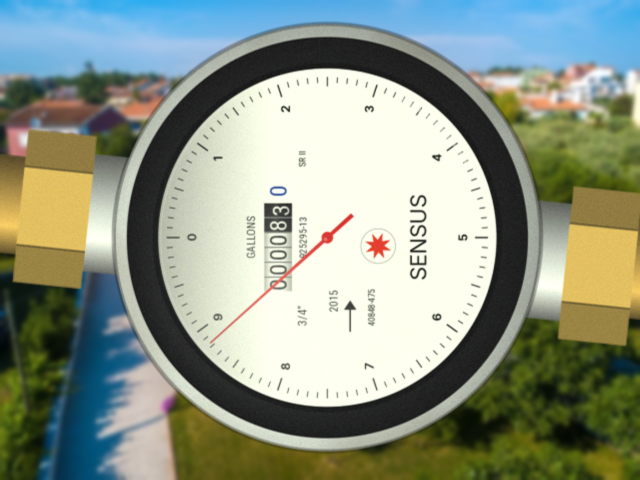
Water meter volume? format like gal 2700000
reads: gal 828.8
